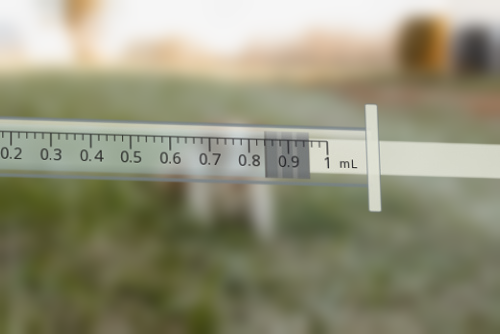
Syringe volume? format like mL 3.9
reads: mL 0.84
